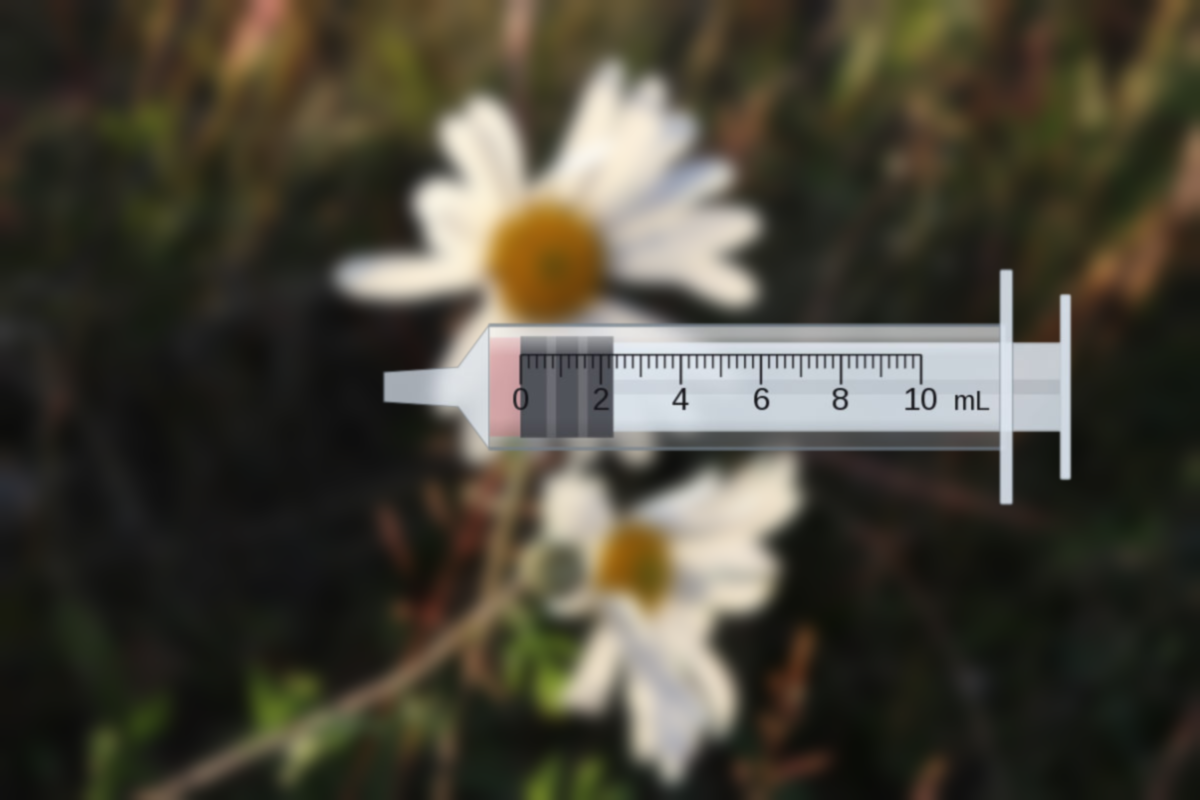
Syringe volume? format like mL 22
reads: mL 0
